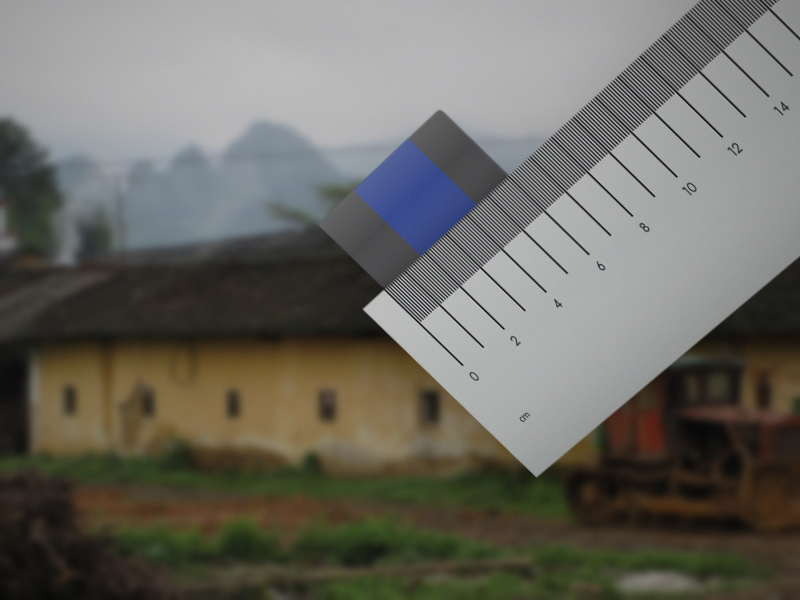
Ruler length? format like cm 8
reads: cm 6
